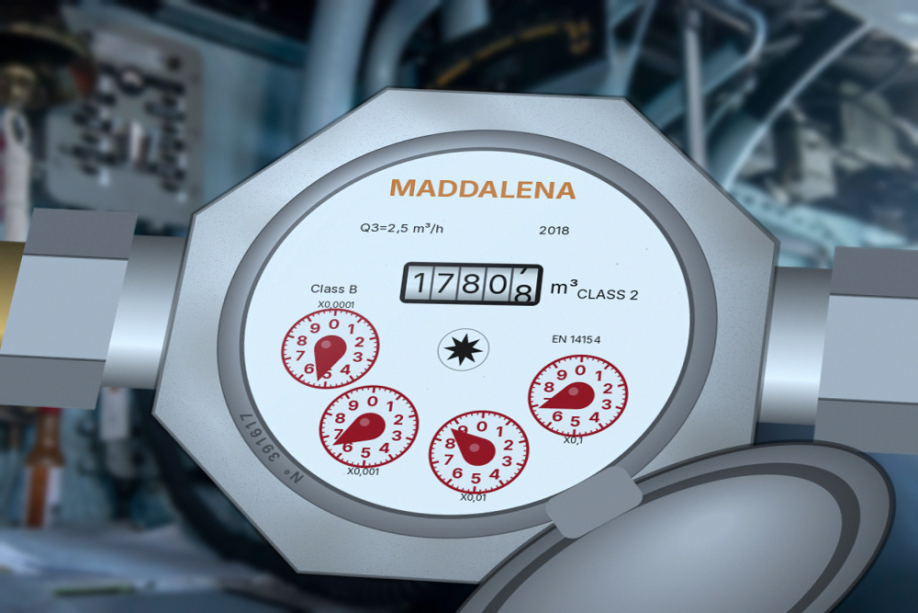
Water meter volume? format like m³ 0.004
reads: m³ 17807.6865
